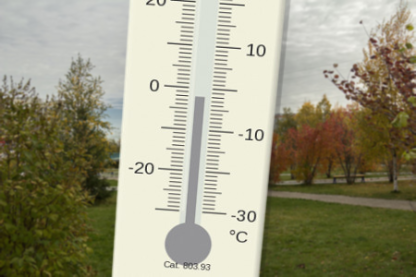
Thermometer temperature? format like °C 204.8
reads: °C -2
